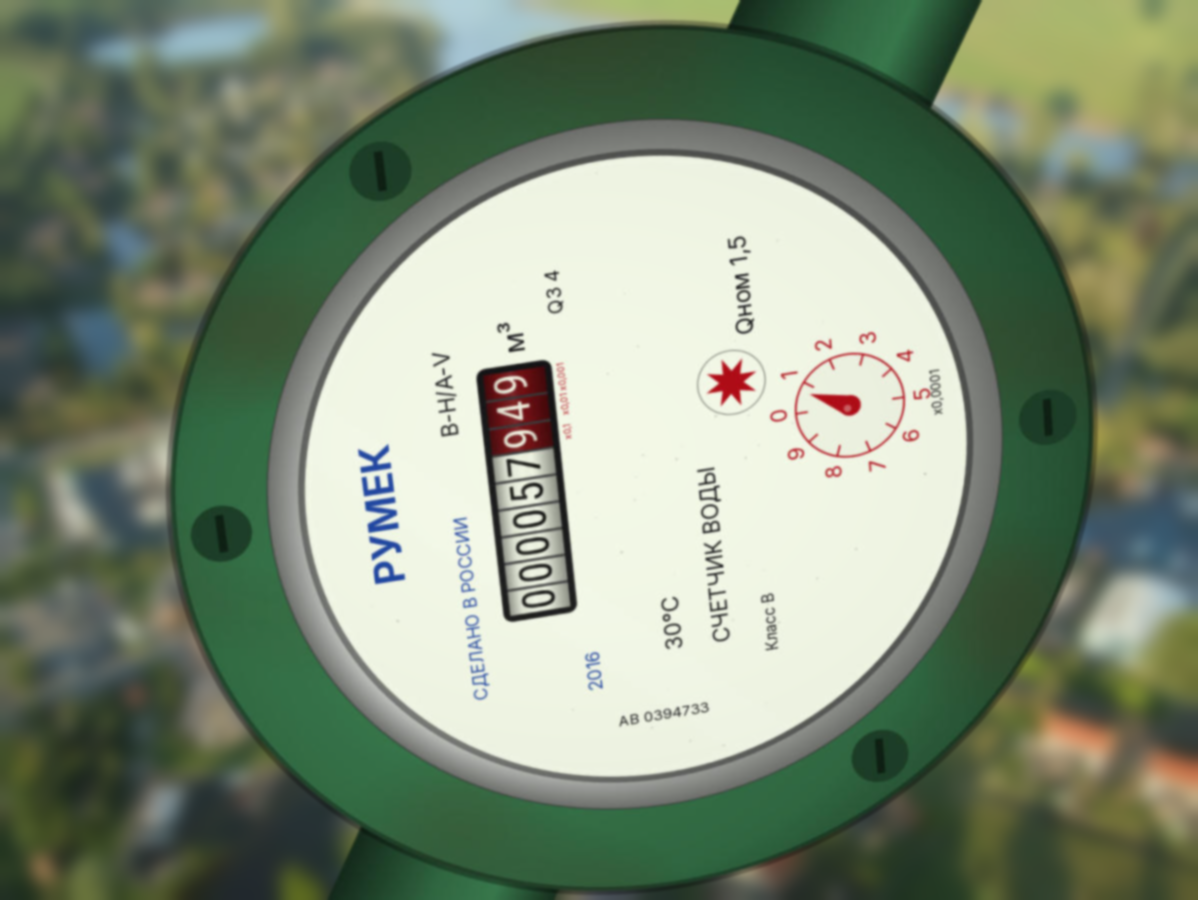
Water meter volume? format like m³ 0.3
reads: m³ 57.9490
